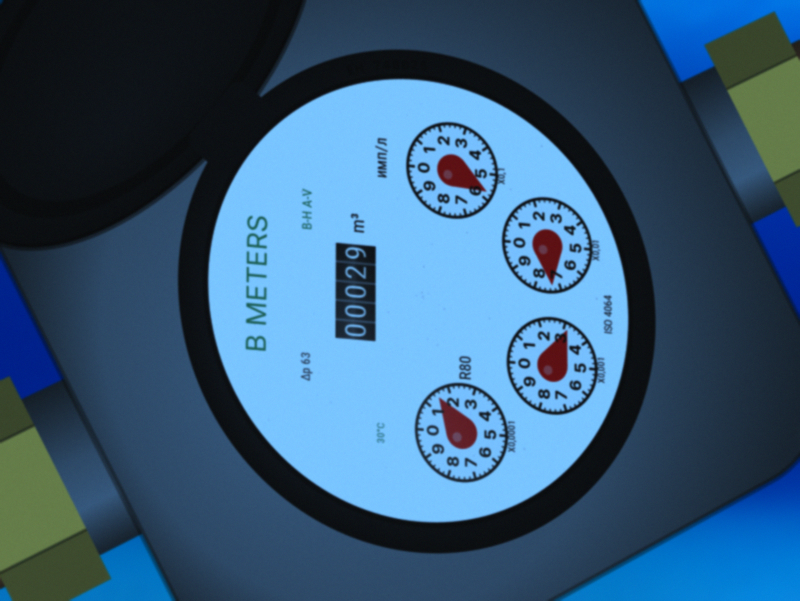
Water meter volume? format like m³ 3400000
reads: m³ 29.5731
